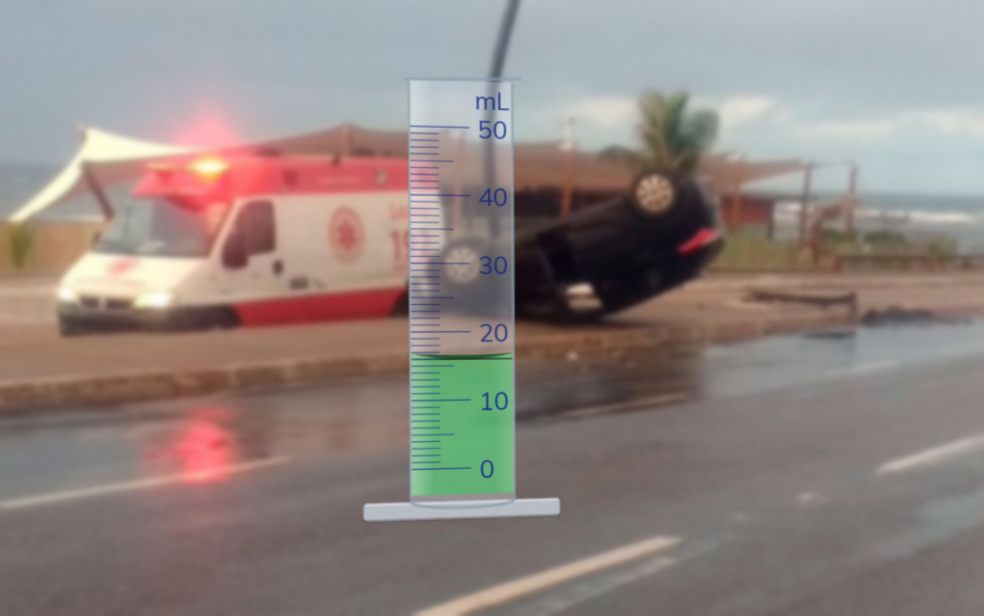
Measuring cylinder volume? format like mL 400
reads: mL 16
